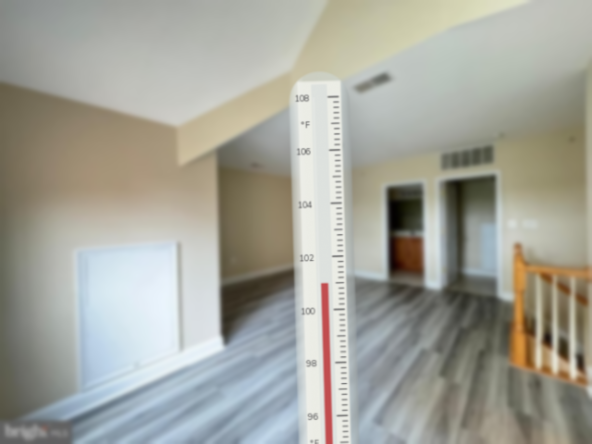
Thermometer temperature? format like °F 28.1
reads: °F 101
